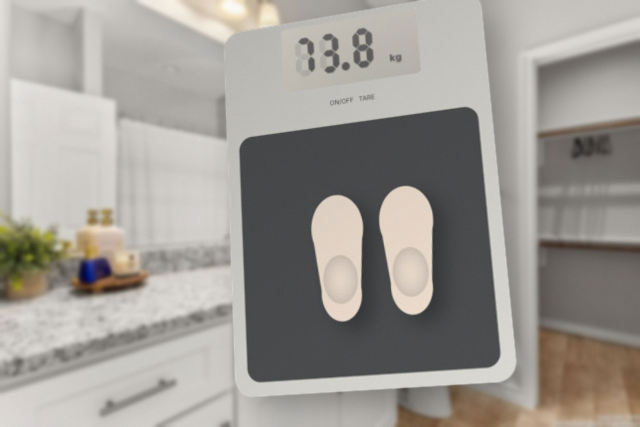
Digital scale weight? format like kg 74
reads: kg 73.8
